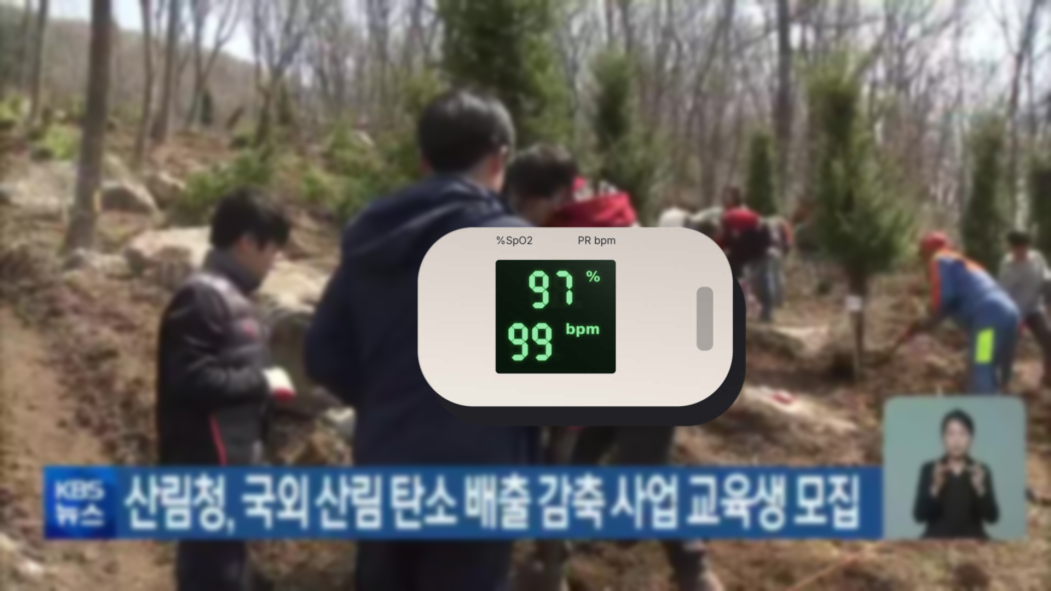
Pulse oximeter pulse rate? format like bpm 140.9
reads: bpm 99
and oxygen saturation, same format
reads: % 97
